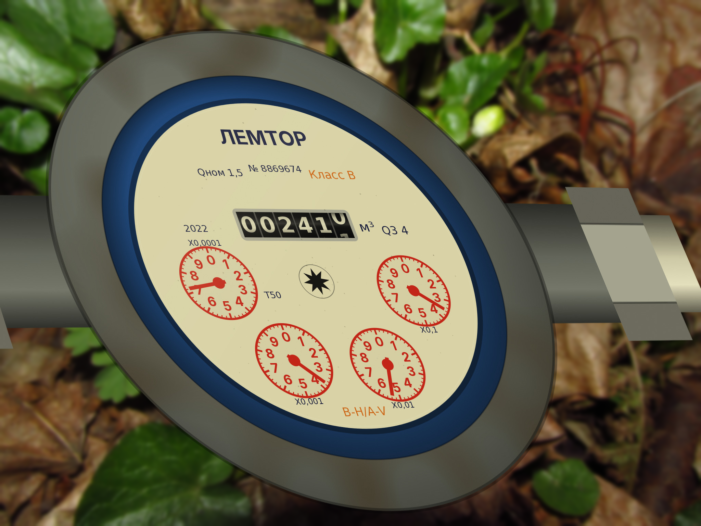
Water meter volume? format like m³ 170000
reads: m³ 2410.3537
